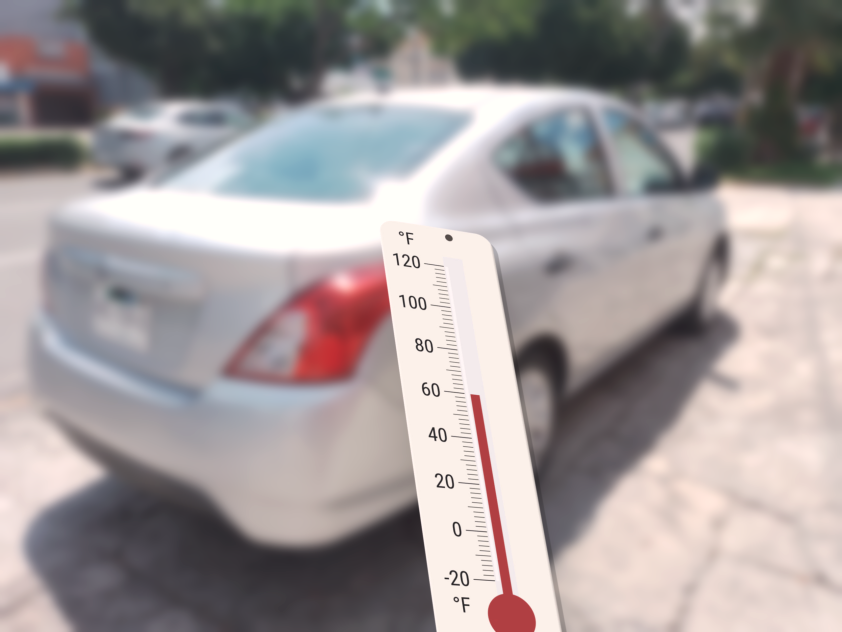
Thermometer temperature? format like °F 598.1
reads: °F 60
